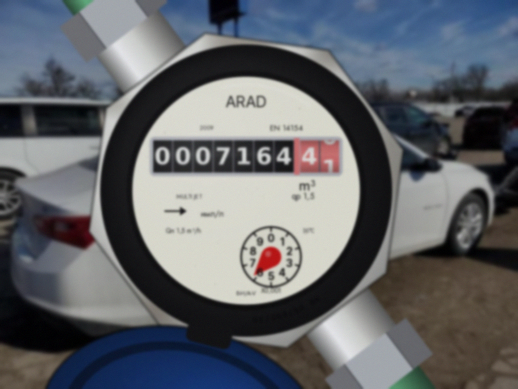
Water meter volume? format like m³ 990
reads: m³ 7164.406
